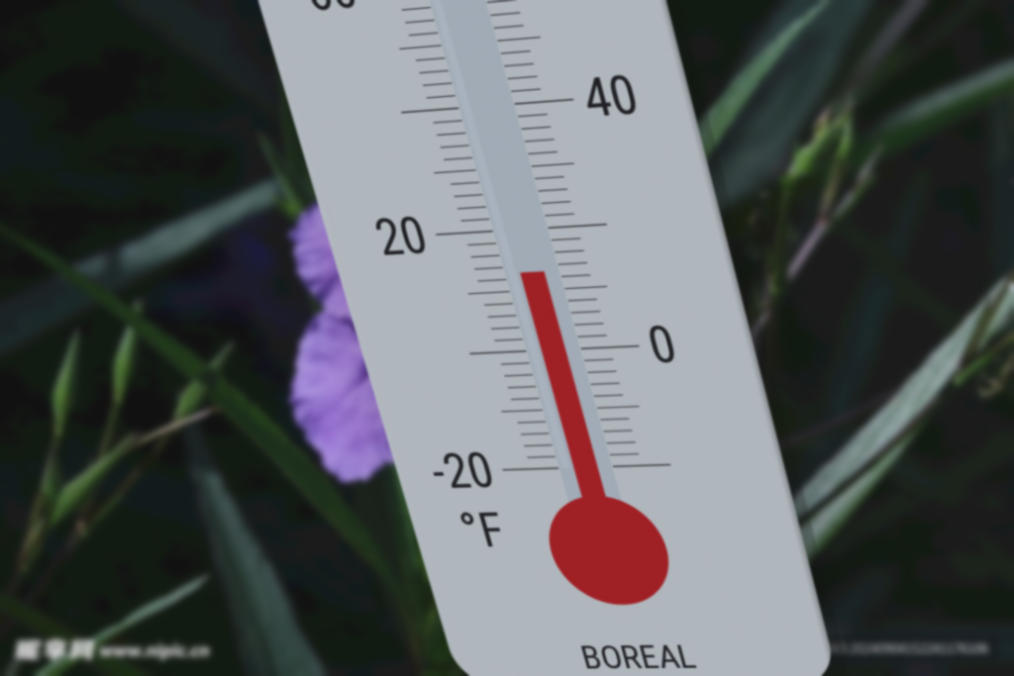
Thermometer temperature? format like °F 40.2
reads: °F 13
